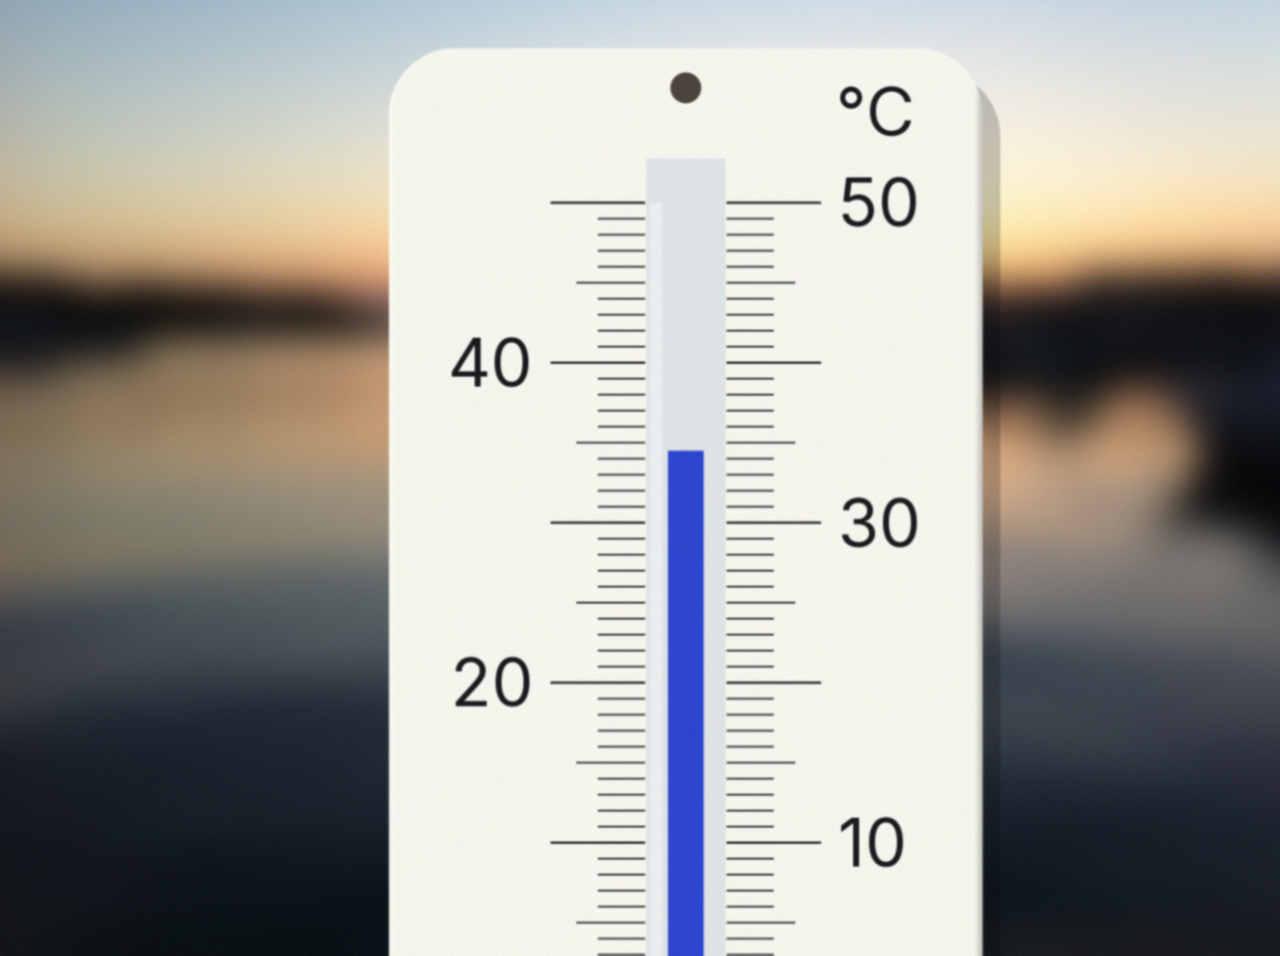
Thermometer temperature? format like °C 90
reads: °C 34.5
